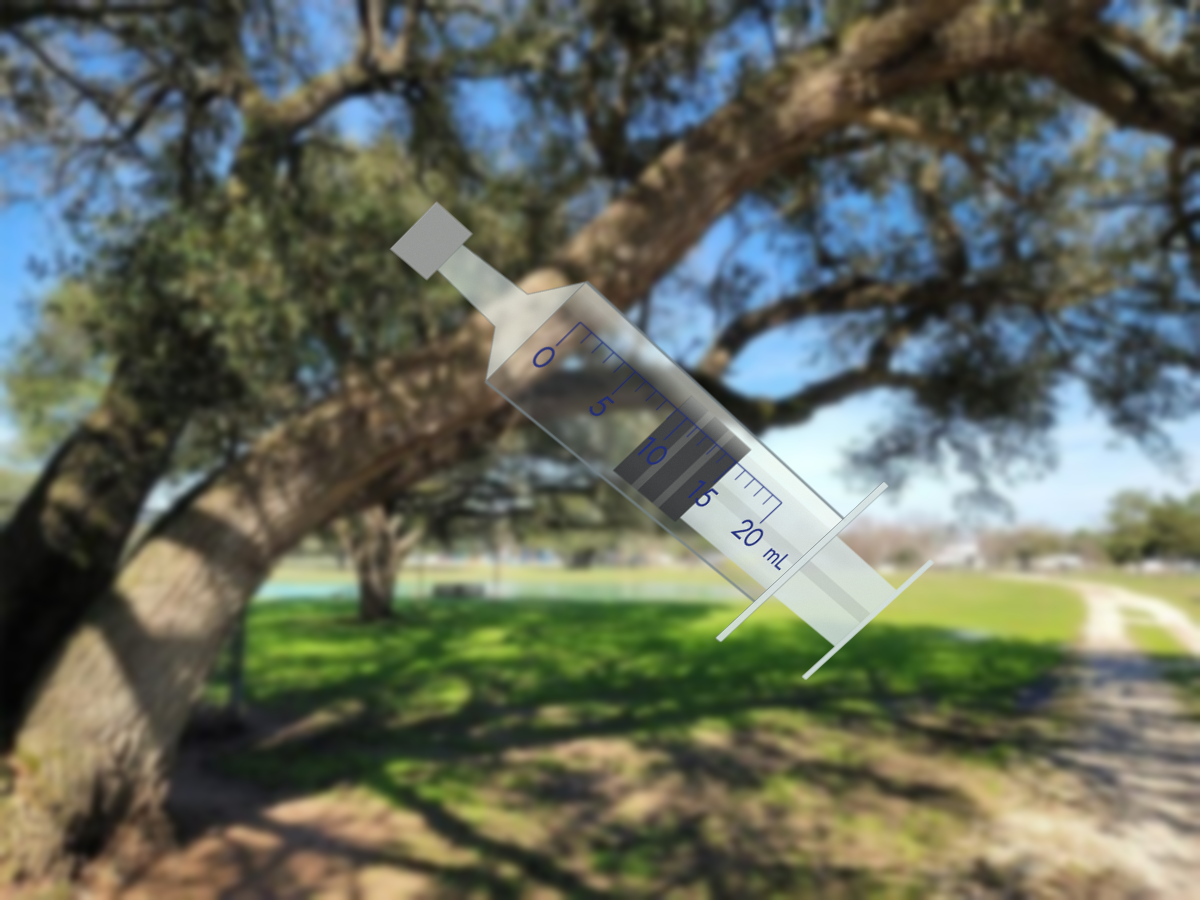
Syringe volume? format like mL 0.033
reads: mL 9
